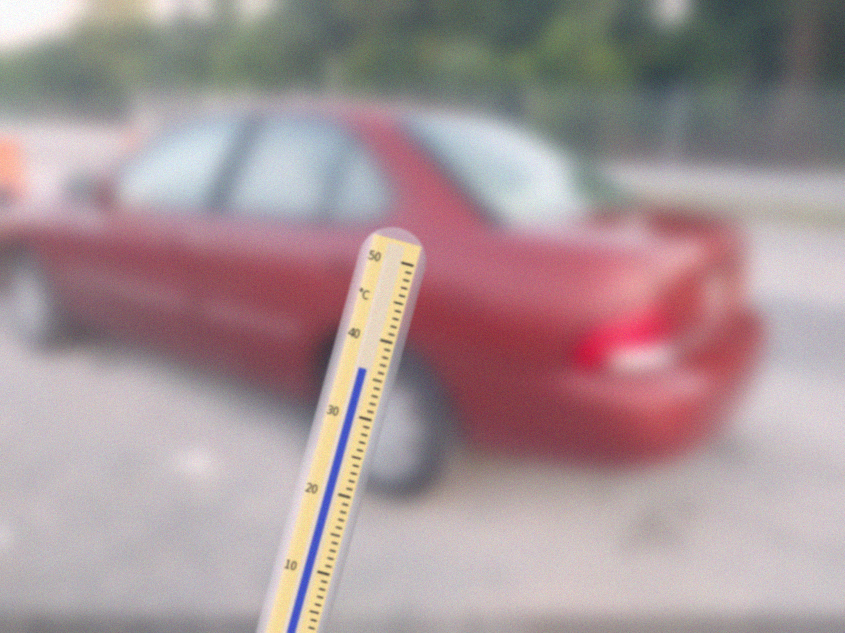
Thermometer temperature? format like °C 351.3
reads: °C 36
